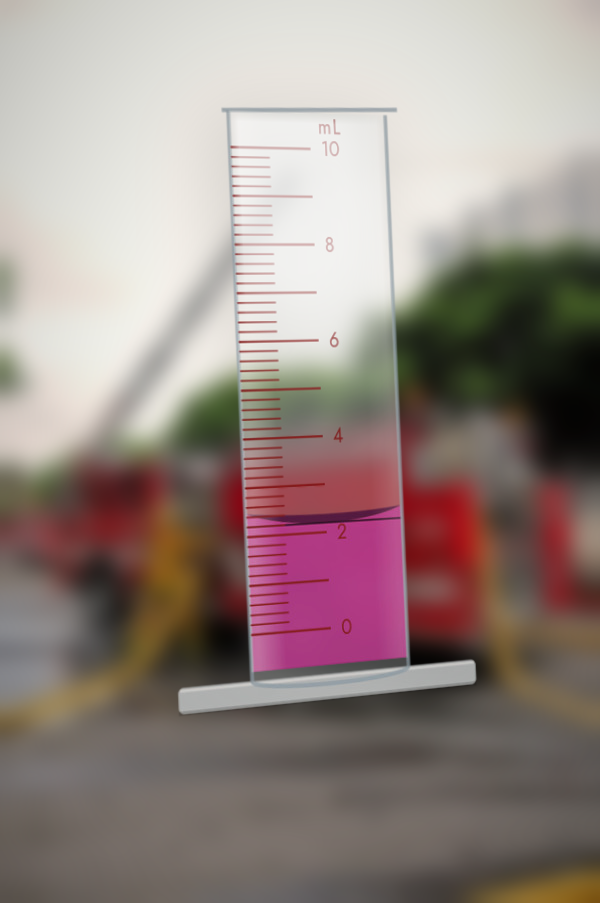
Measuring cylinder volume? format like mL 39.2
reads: mL 2.2
